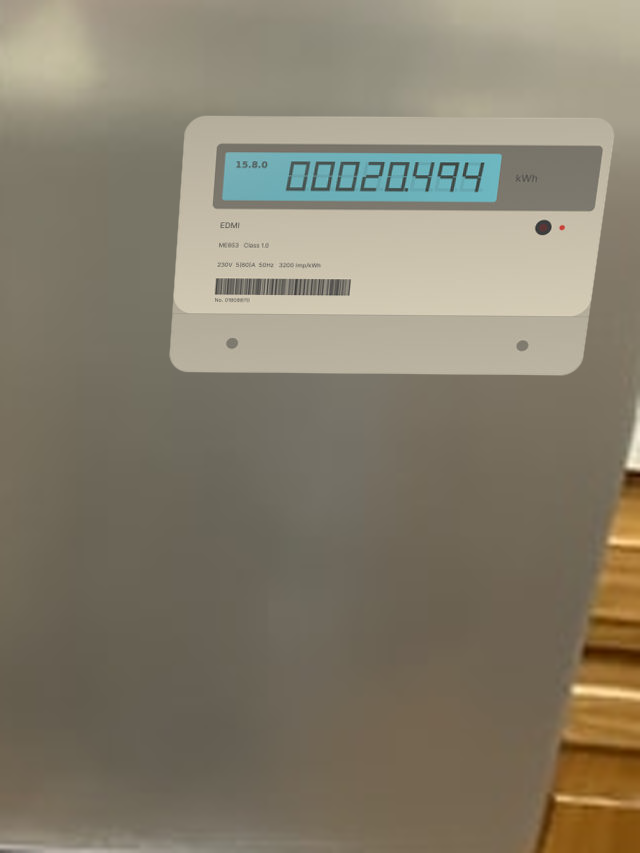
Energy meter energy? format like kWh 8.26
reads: kWh 20.494
